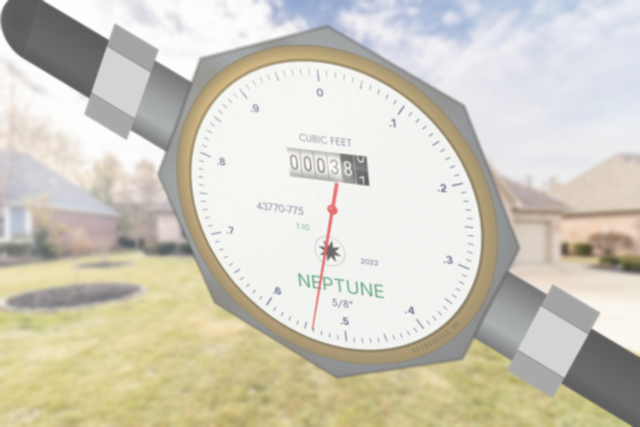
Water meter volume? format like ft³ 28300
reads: ft³ 380.54
